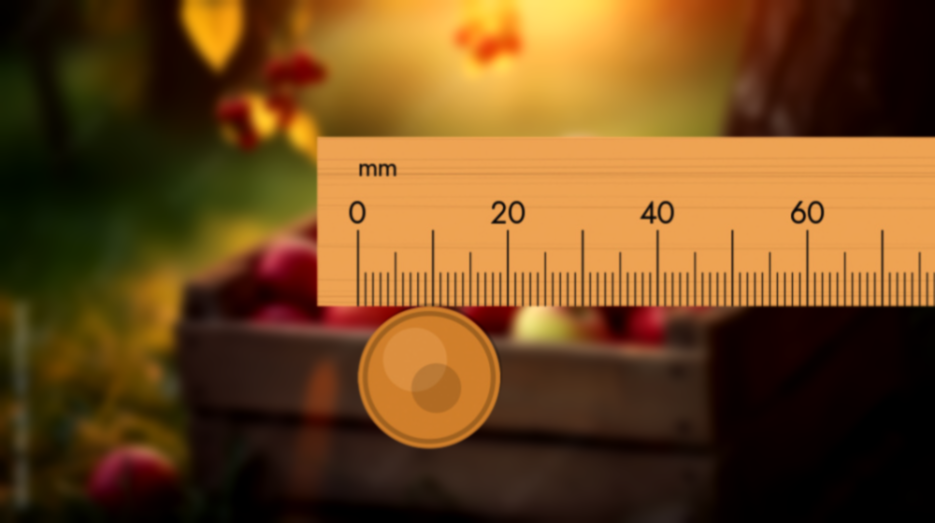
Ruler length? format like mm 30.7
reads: mm 19
